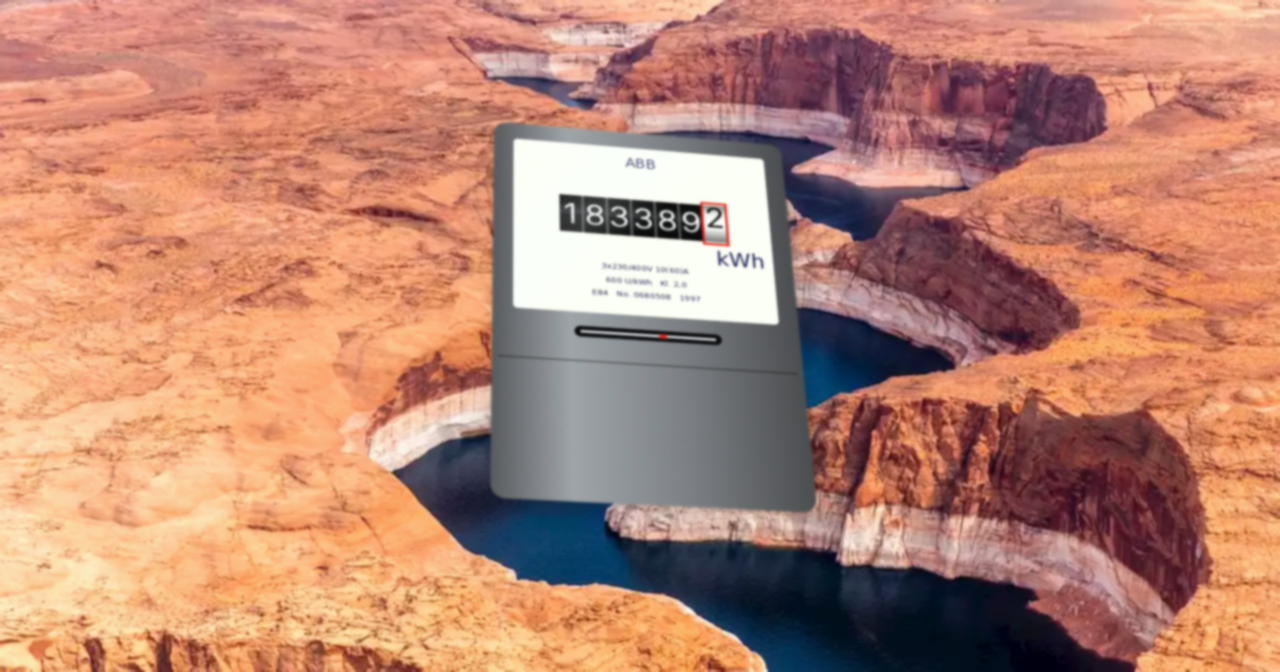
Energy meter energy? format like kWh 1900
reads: kWh 183389.2
